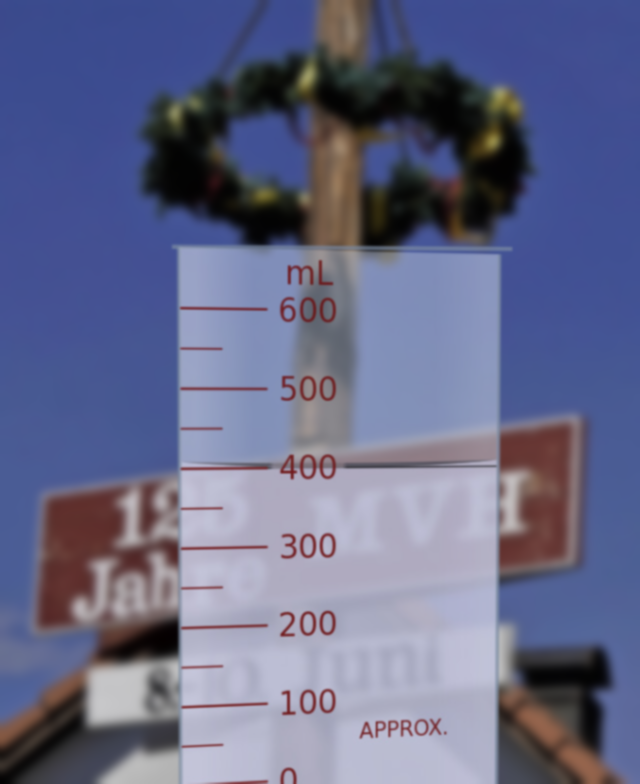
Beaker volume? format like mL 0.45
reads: mL 400
